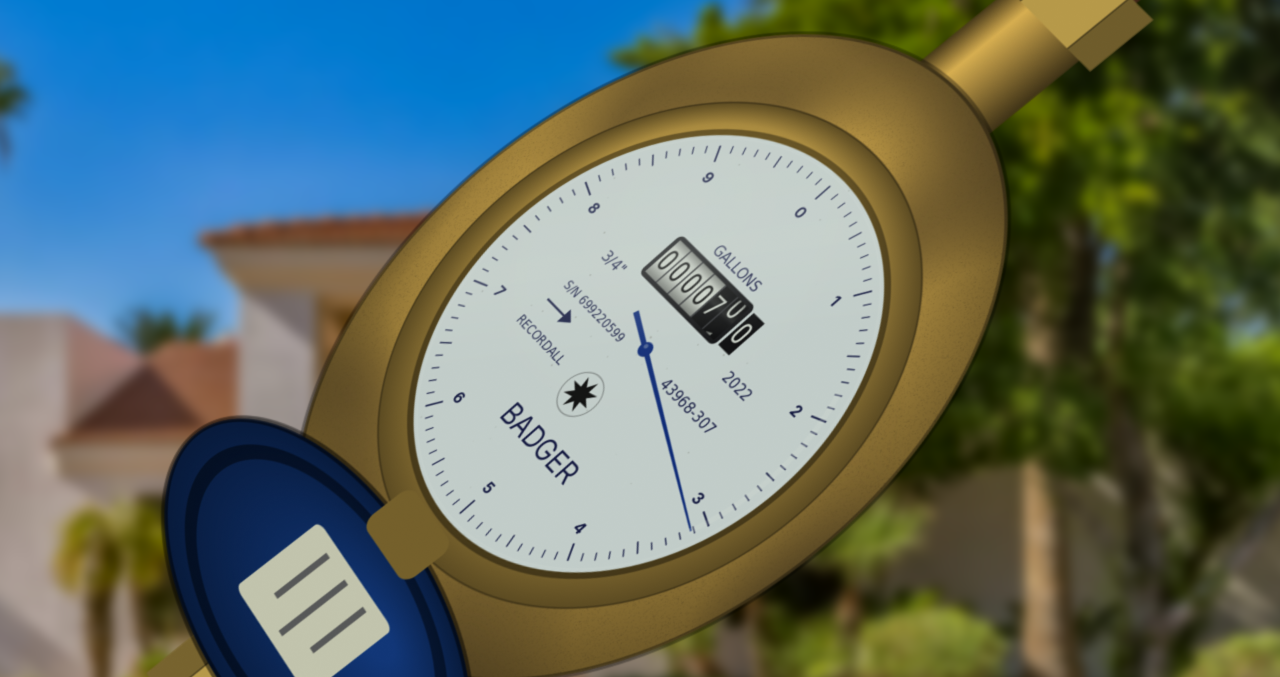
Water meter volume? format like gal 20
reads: gal 703.1
